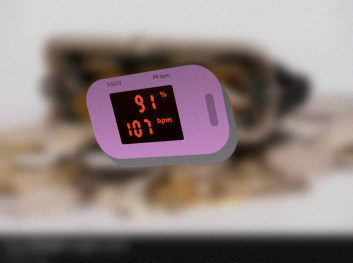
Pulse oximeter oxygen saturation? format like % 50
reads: % 91
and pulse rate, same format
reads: bpm 107
